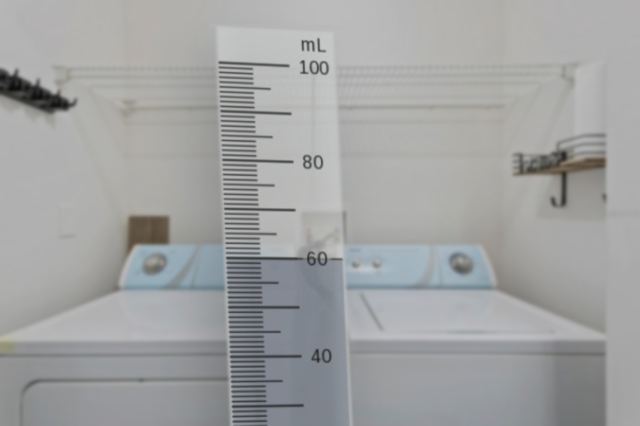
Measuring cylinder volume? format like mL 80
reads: mL 60
